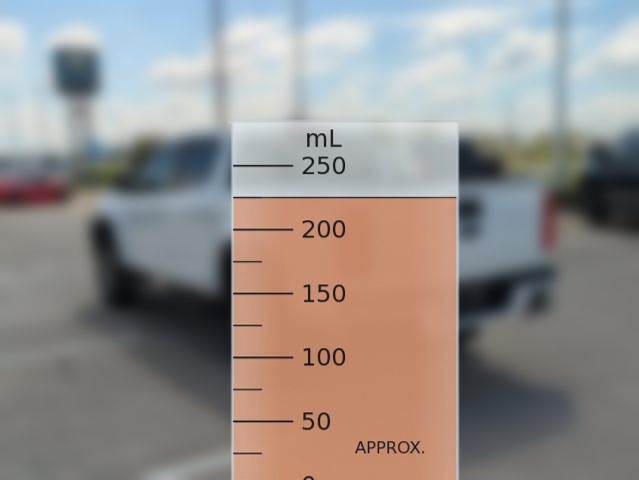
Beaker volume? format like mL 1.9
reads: mL 225
